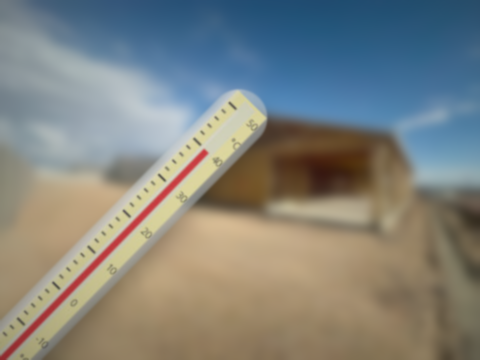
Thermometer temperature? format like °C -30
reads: °C 40
